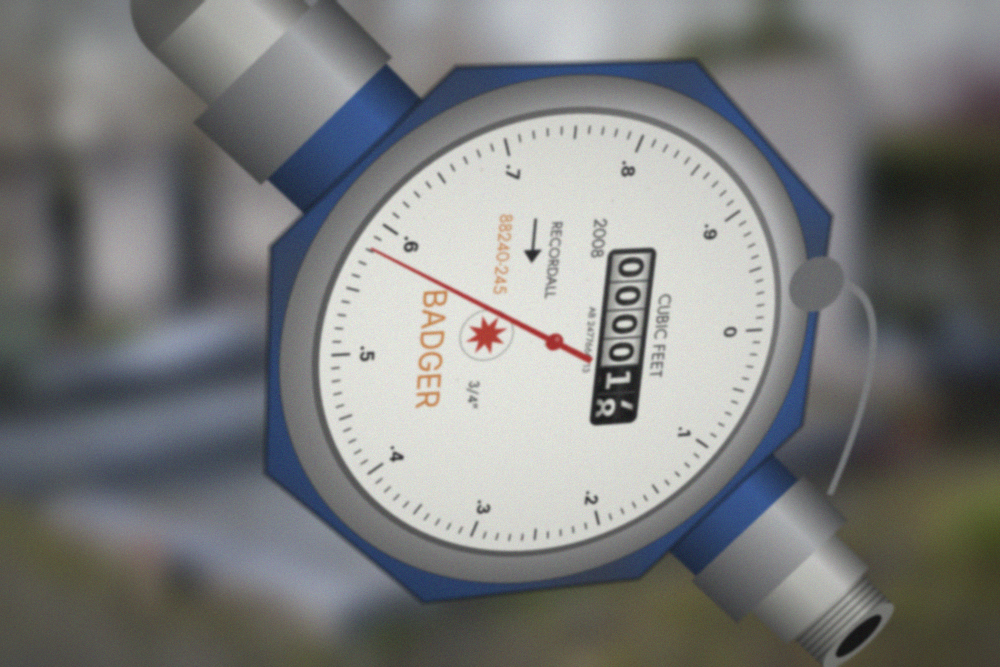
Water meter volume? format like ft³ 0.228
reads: ft³ 17.58
